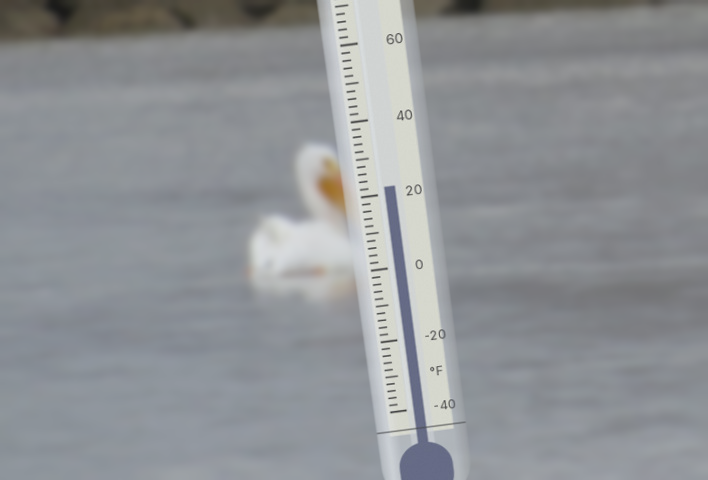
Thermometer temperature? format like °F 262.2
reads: °F 22
